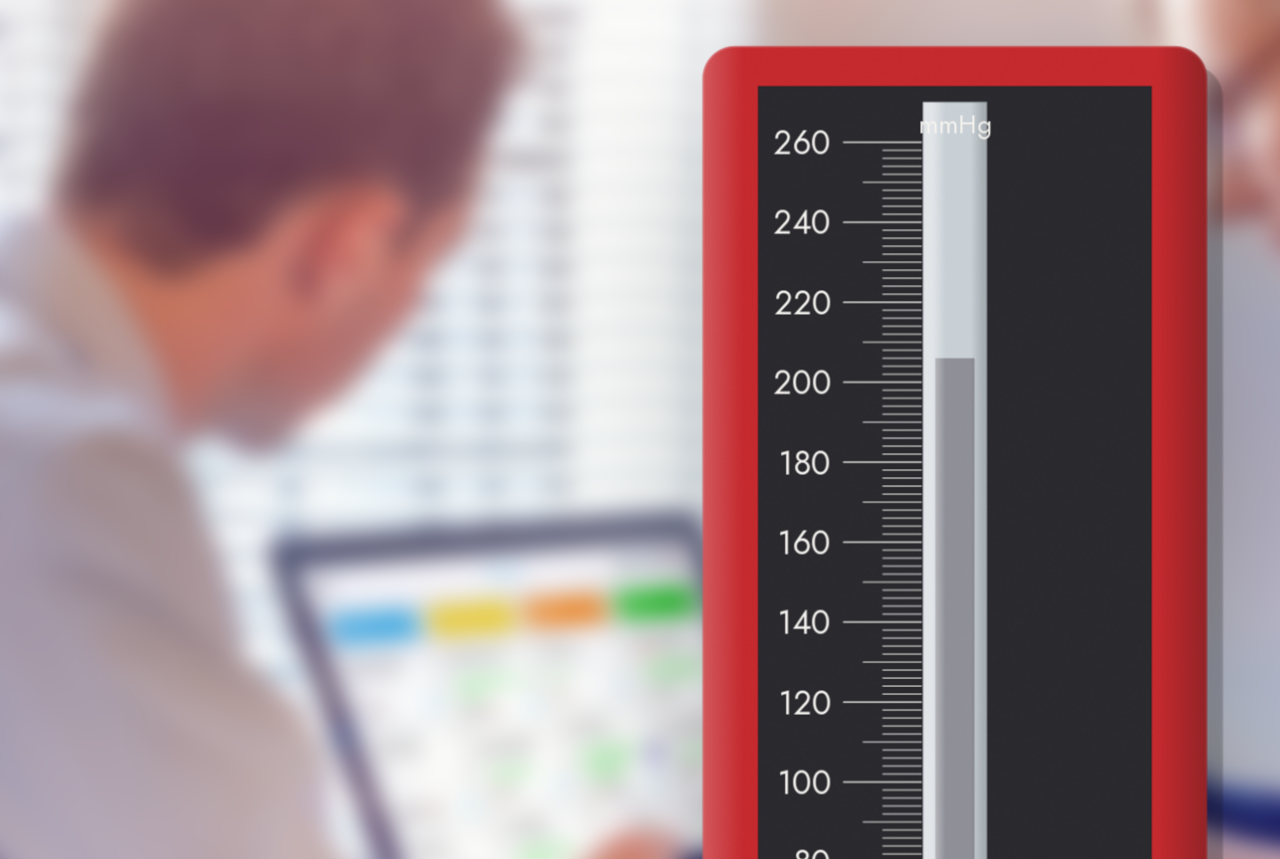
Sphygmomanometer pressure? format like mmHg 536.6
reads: mmHg 206
